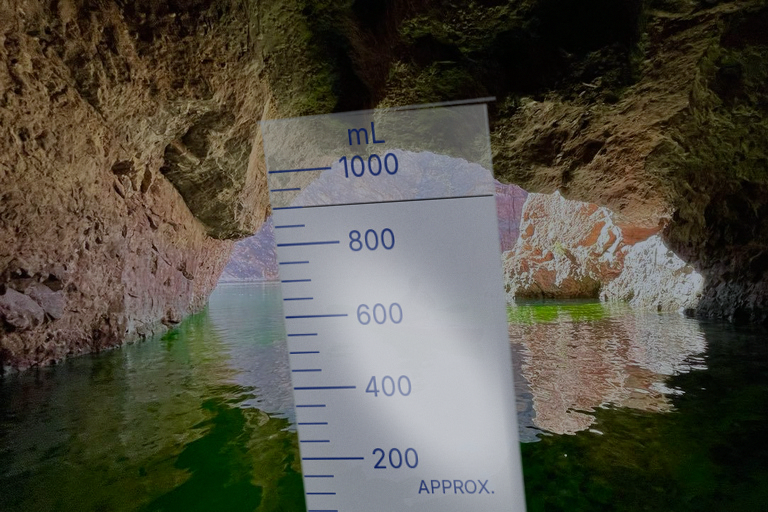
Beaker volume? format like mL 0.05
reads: mL 900
